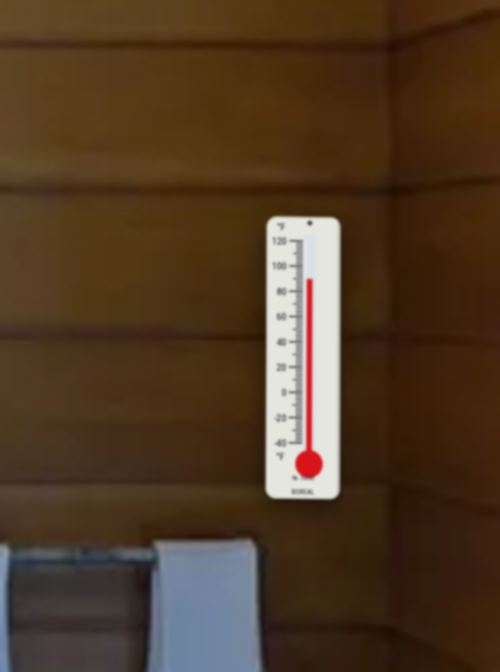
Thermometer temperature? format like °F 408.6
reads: °F 90
